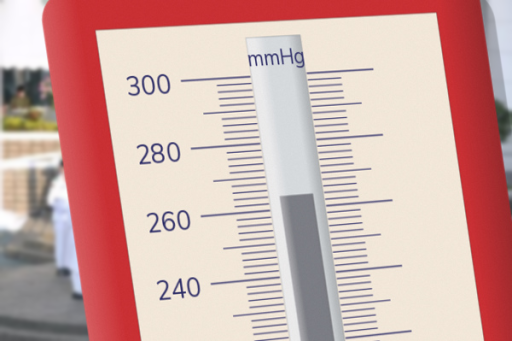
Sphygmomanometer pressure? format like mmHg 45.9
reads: mmHg 264
